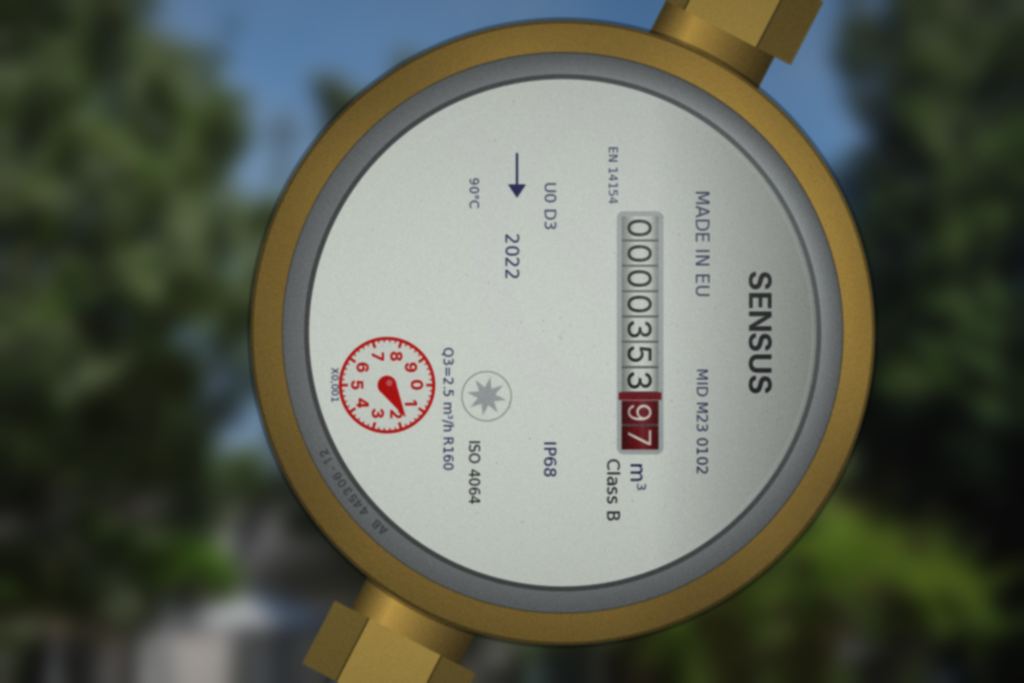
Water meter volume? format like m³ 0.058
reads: m³ 353.971
